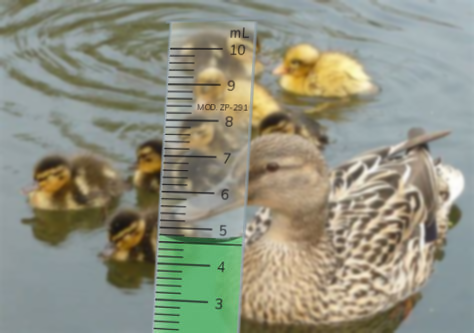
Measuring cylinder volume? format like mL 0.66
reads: mL 4.6
